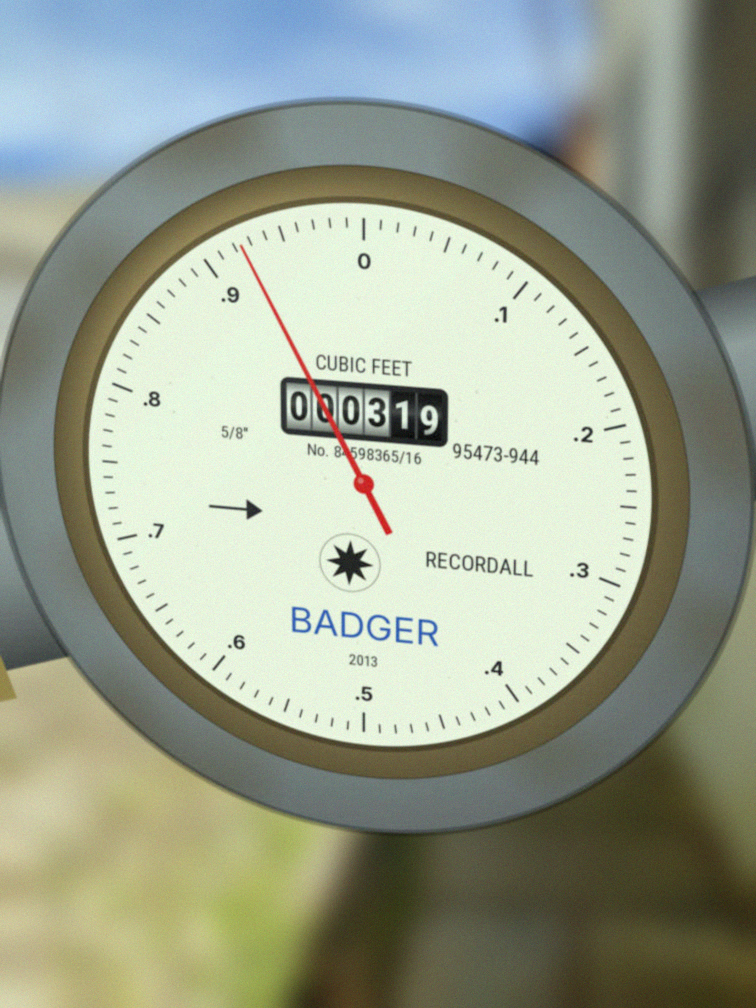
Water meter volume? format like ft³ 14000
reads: ft³ 318.92
